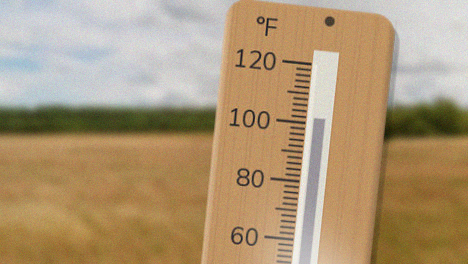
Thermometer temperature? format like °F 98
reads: °F 102
